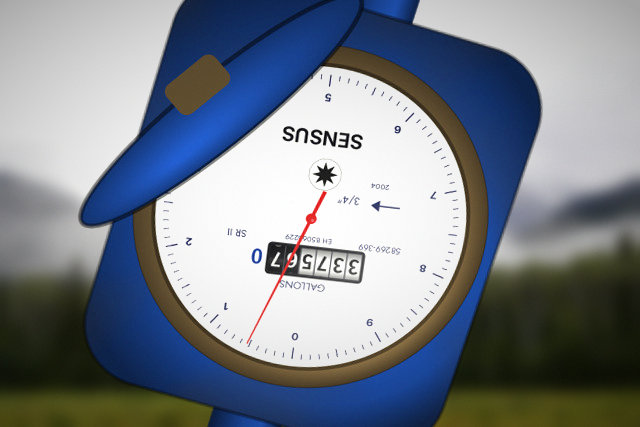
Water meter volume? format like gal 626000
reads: gal 3375670.5
